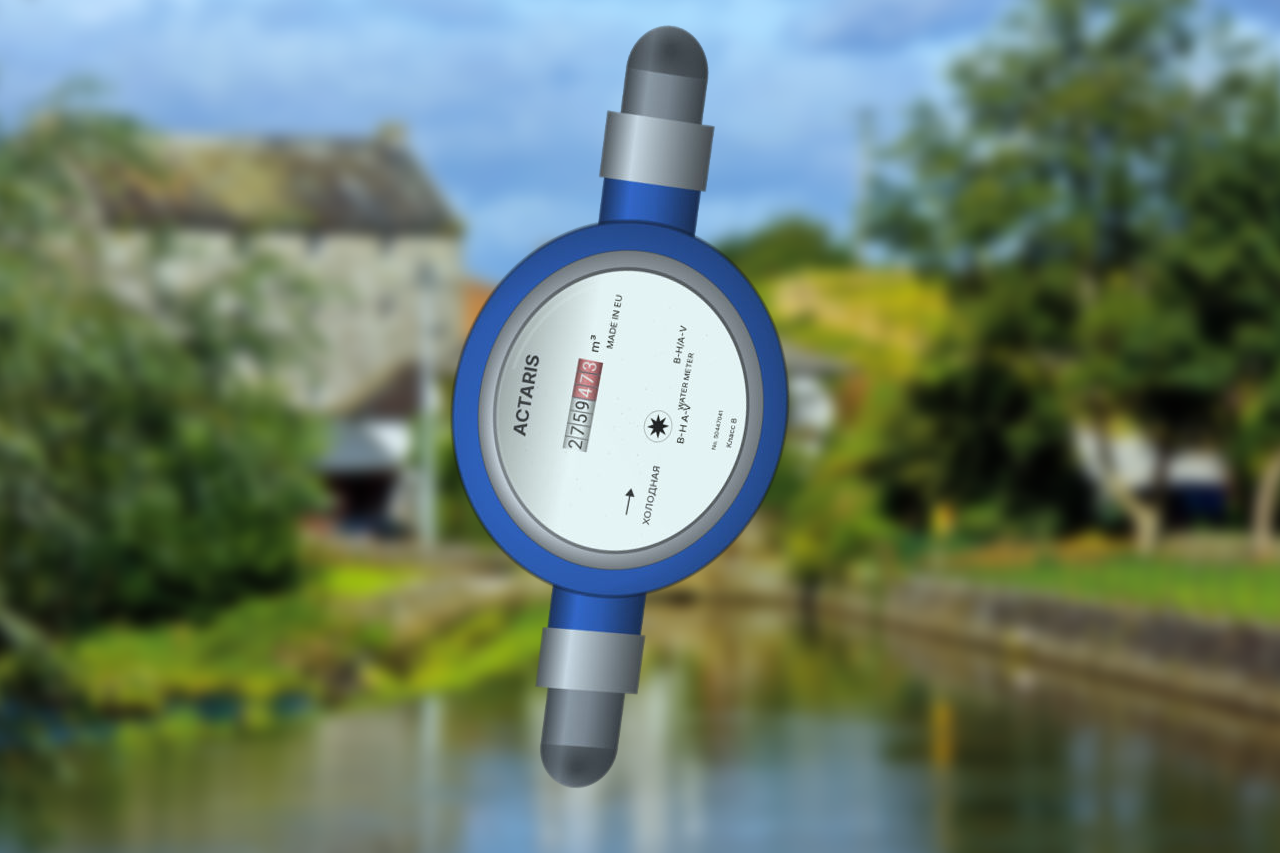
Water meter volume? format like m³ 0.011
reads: m³ 2759.473
